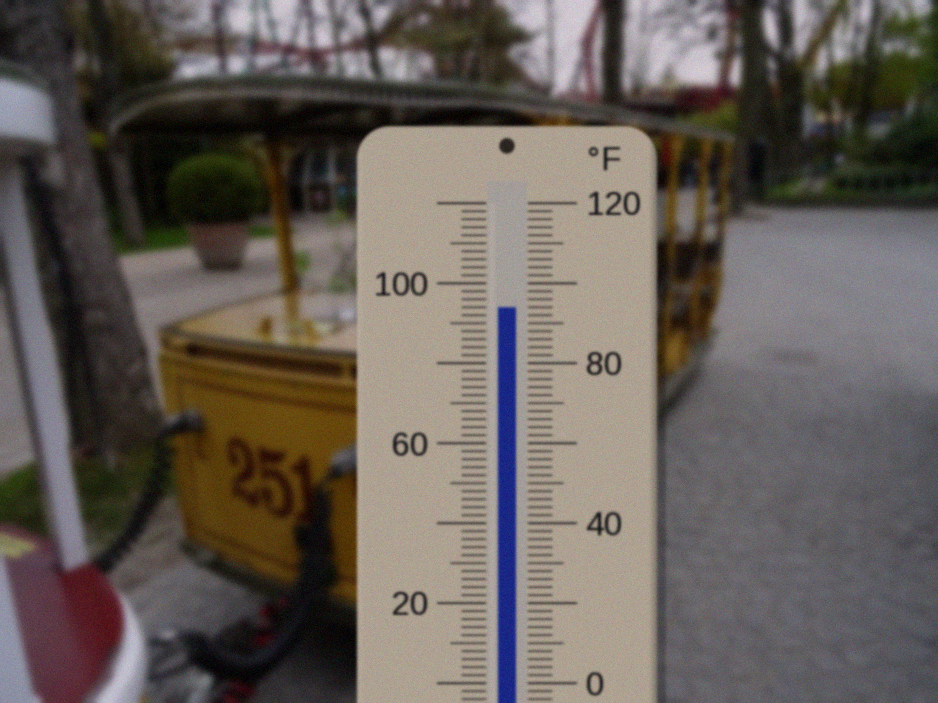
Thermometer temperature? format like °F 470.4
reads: °F 94
